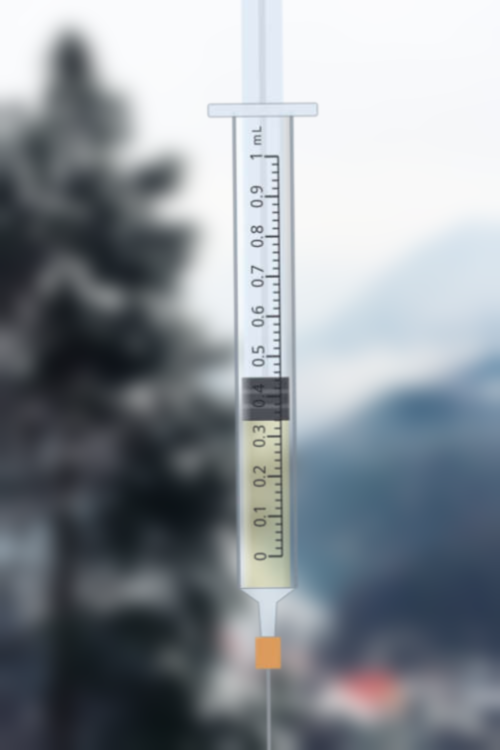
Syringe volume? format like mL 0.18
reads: mL 0.34
